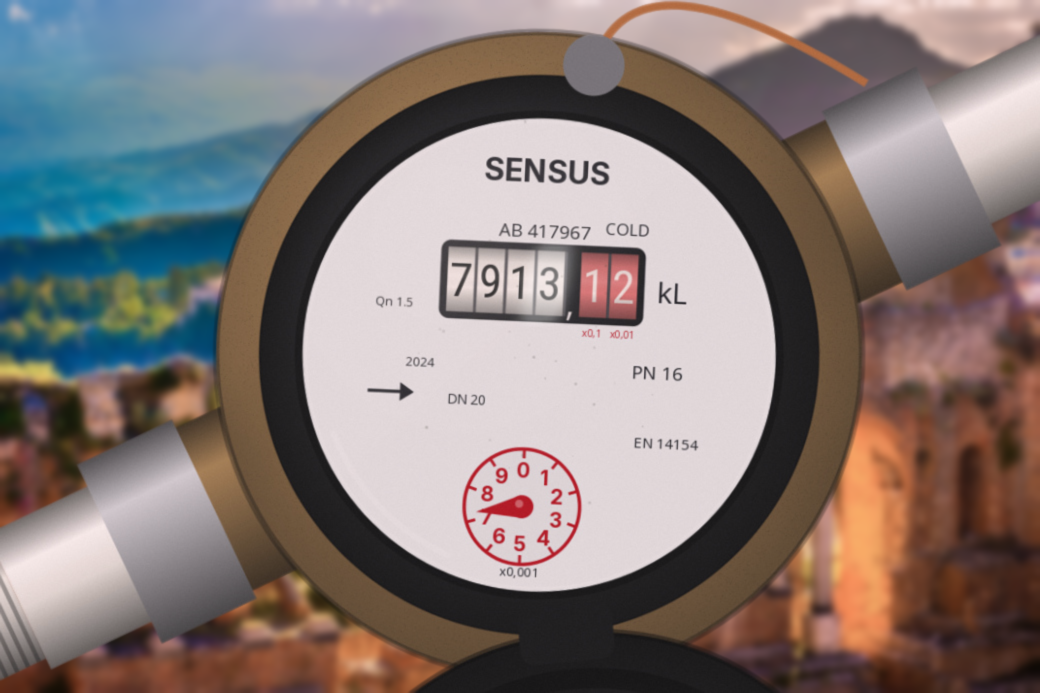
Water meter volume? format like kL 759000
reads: kL 7913.127
